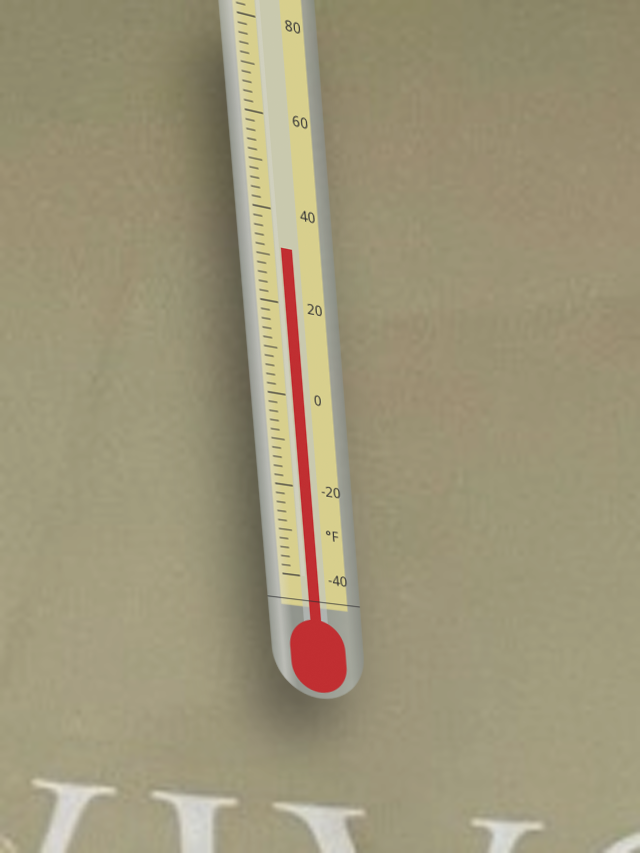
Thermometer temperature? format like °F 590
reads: °F 32
